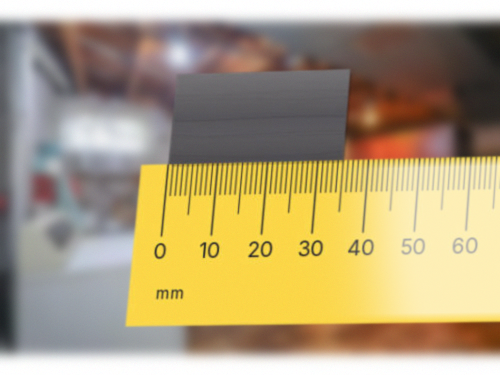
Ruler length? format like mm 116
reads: mm 35
